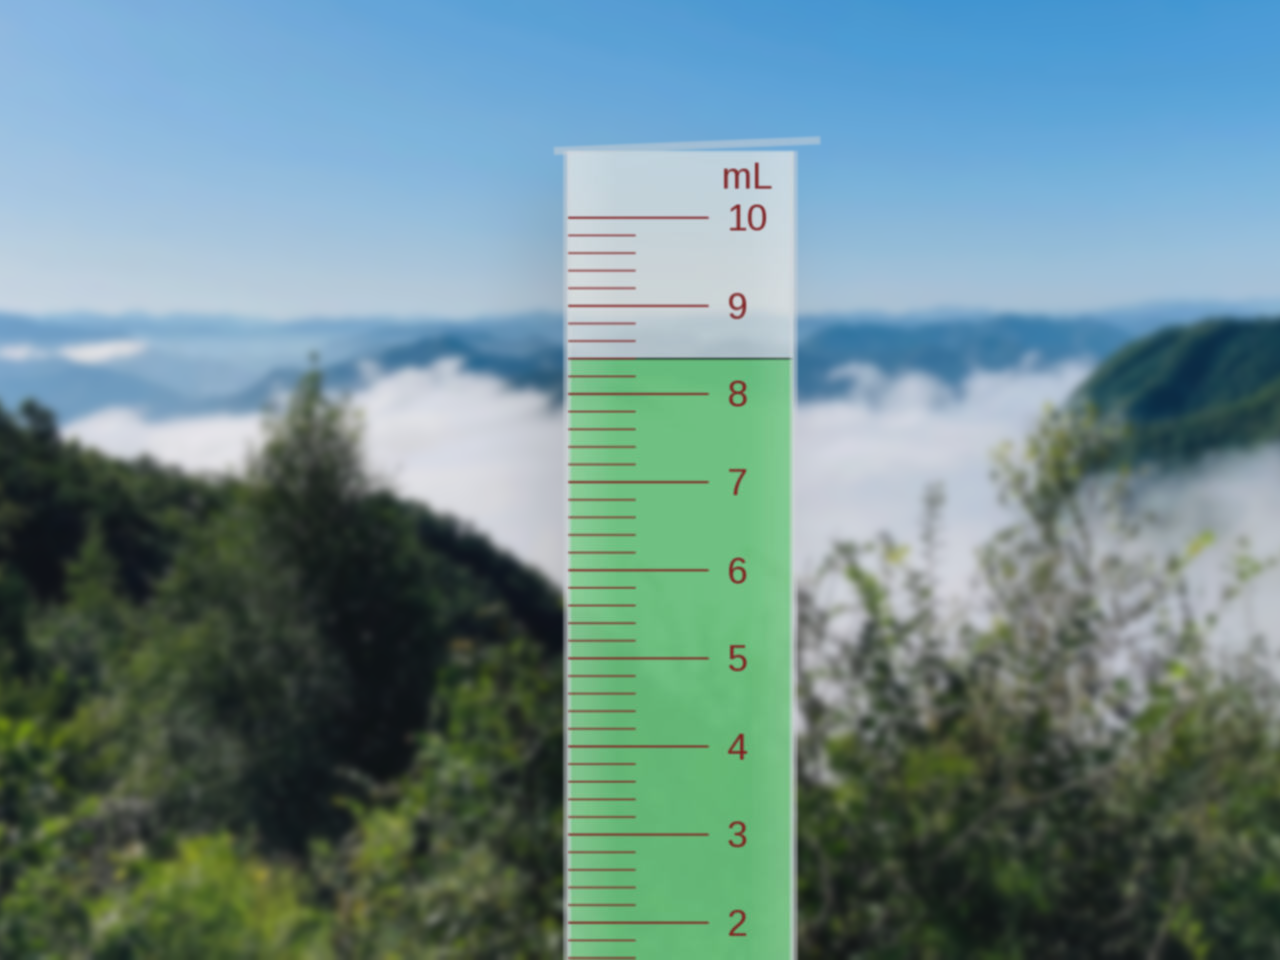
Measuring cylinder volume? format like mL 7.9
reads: mL 8.4
